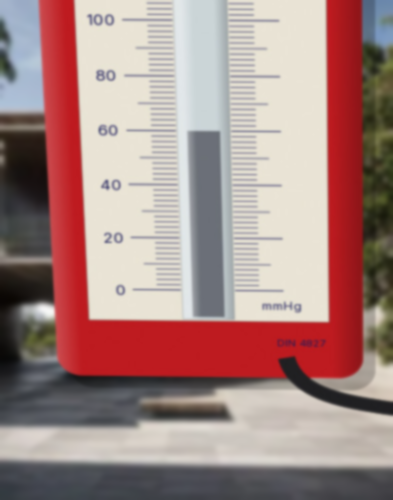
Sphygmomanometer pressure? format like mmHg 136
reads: mmHg 60
